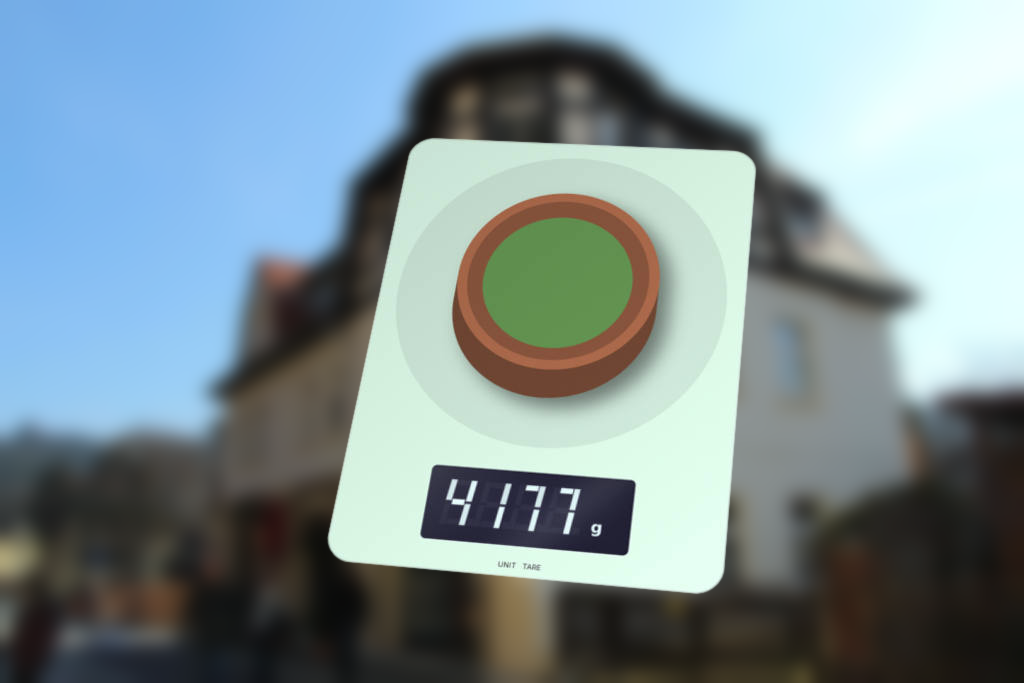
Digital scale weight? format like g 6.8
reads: g 4177
